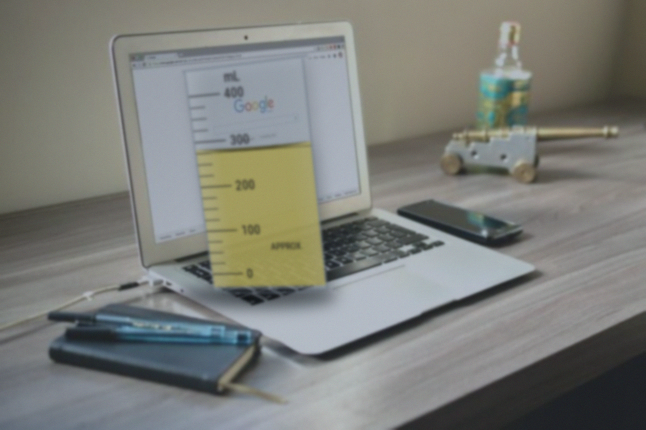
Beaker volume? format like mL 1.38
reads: mL 275
